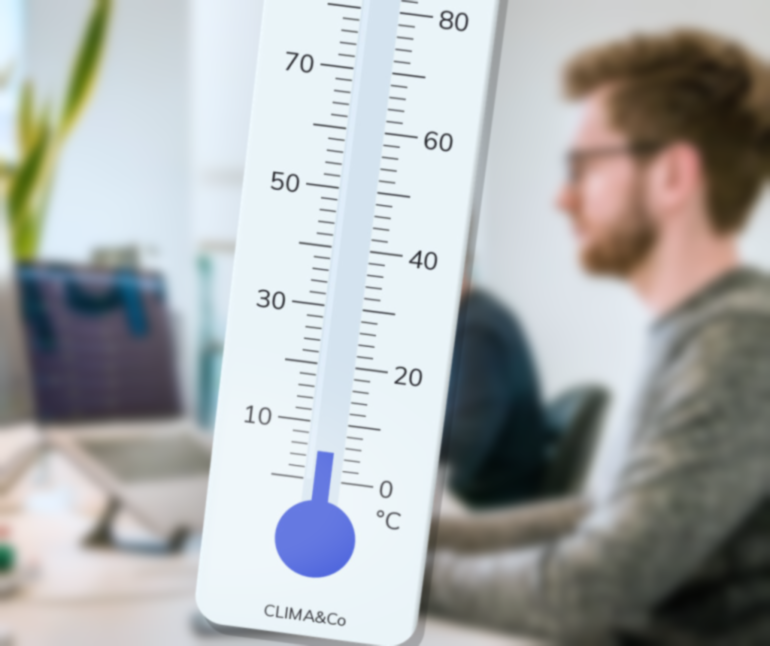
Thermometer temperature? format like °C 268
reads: °C 5
